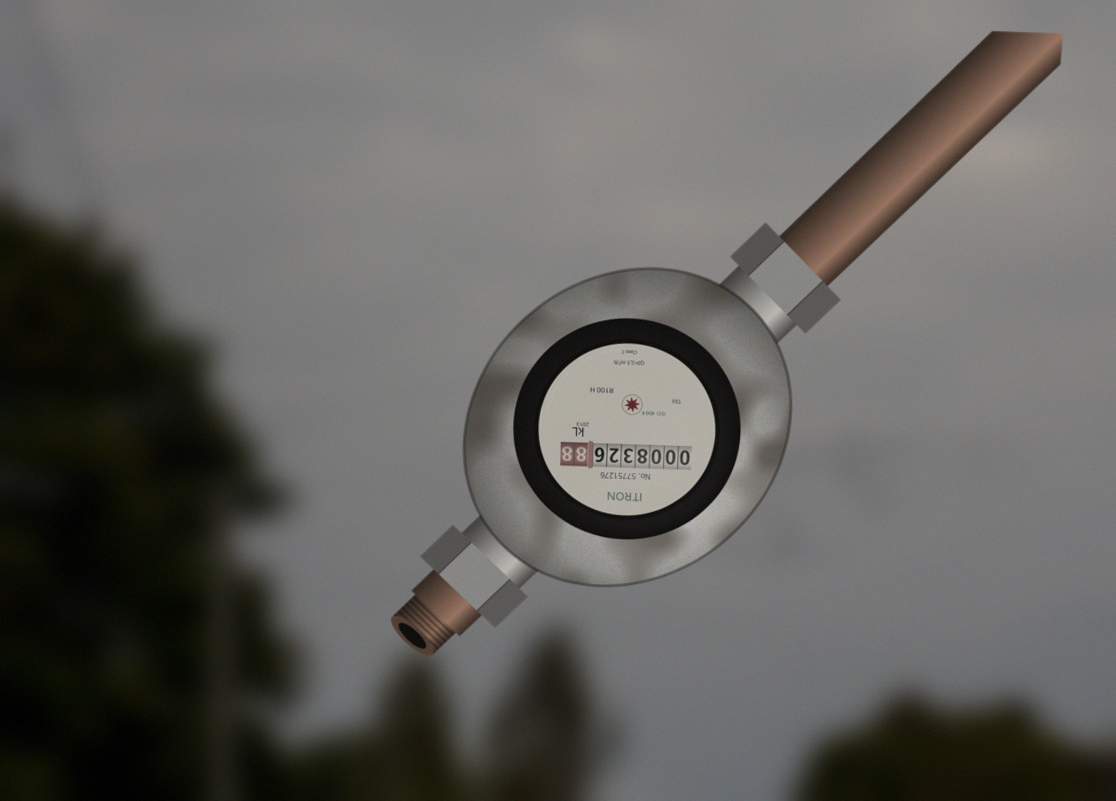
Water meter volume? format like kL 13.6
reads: kL 8326.88
